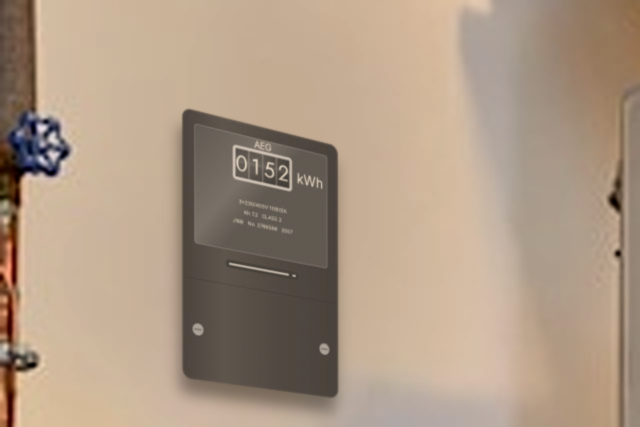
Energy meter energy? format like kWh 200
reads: kWh 152
